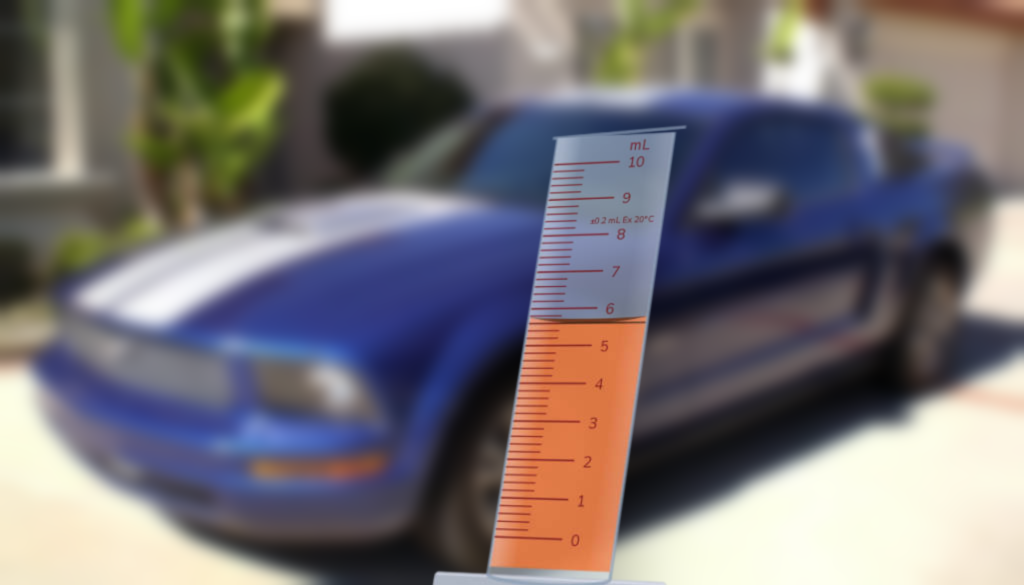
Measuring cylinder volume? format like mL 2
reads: mL 5.6
